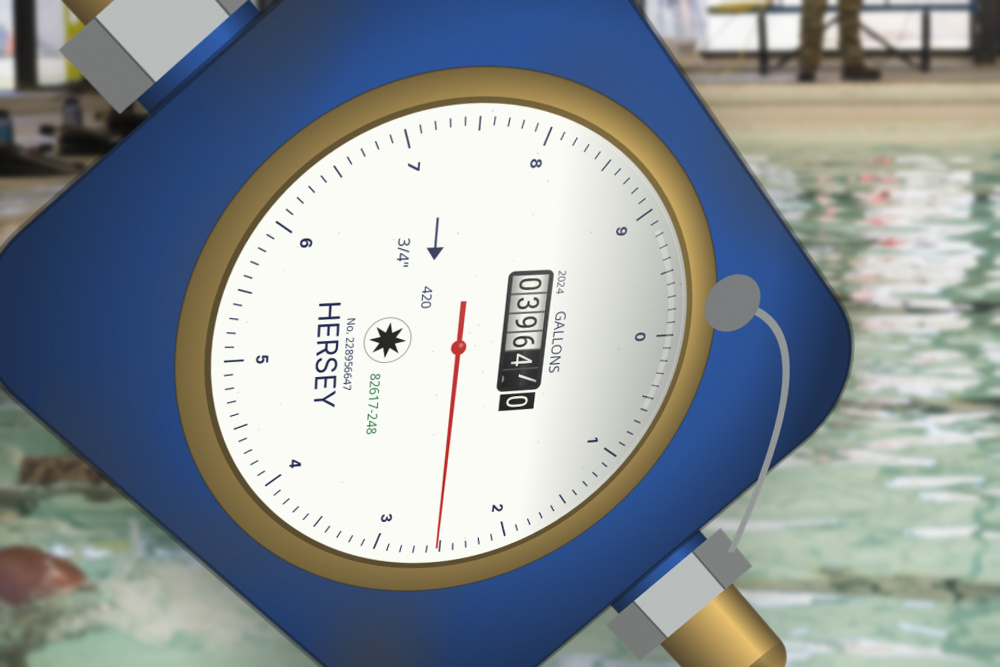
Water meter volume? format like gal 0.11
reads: gal 396472.5
